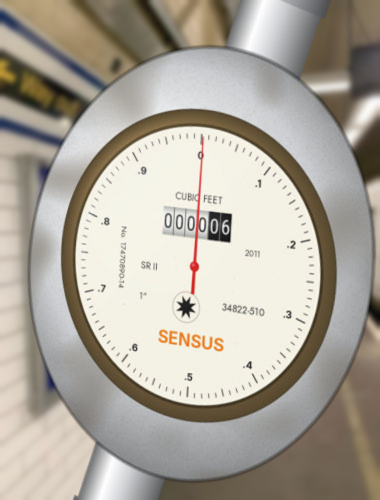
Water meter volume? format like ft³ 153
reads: ft³ 6.00
